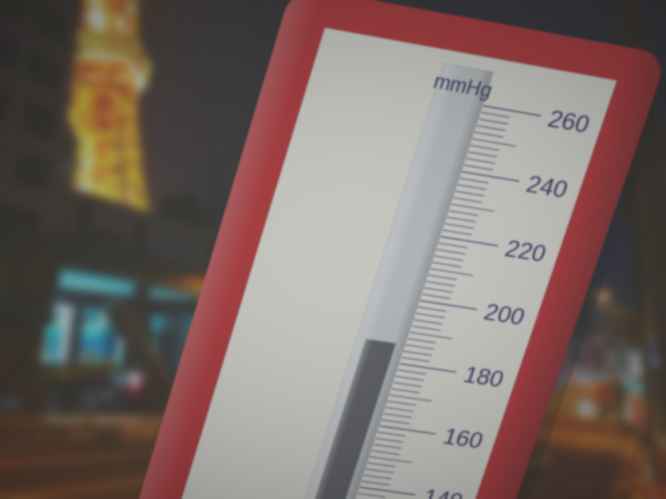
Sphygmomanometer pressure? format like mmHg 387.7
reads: mmHg 186
